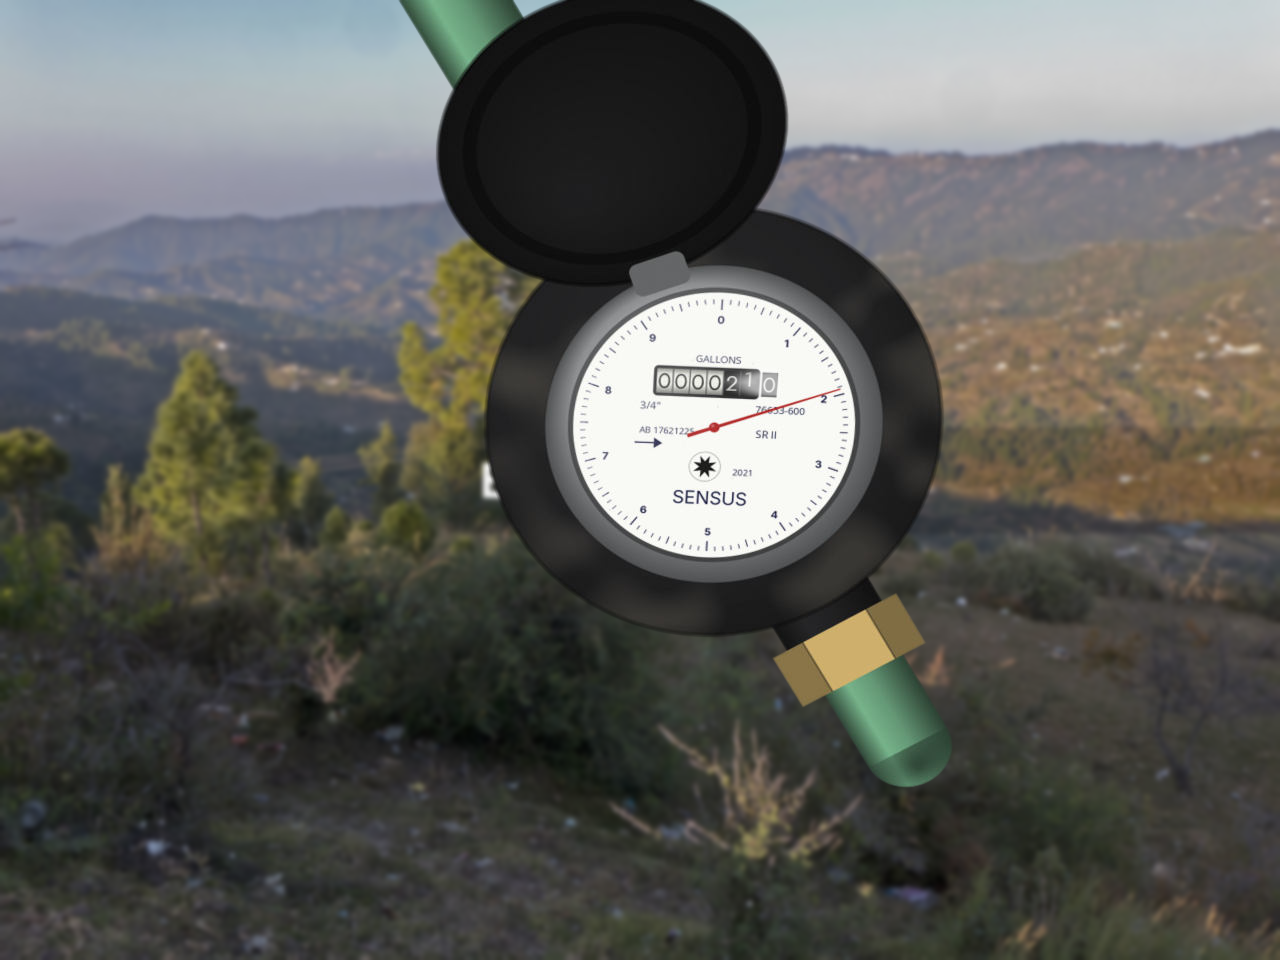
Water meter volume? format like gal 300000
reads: gal 211.9
